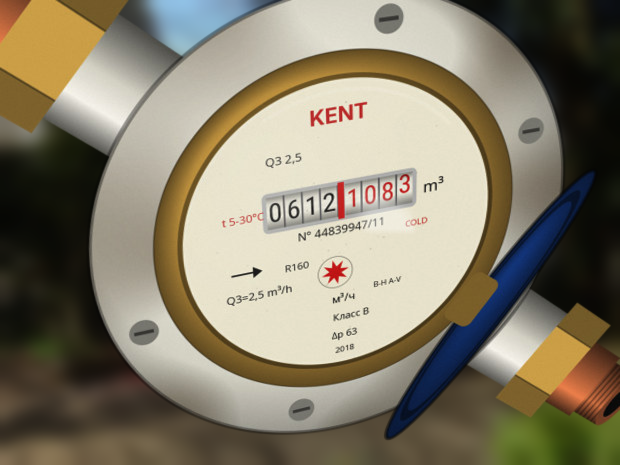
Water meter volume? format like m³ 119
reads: m³ 612.1083
